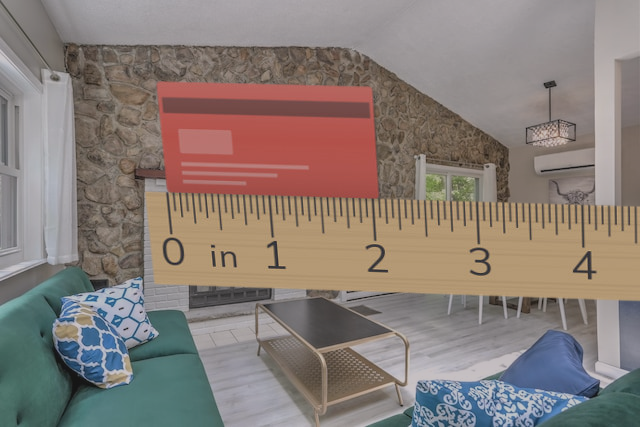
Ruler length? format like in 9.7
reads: in 2.0625
